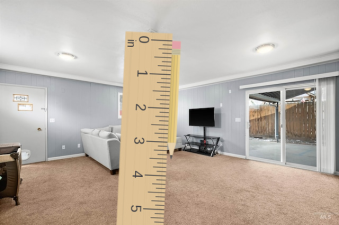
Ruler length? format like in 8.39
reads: in 3.5
